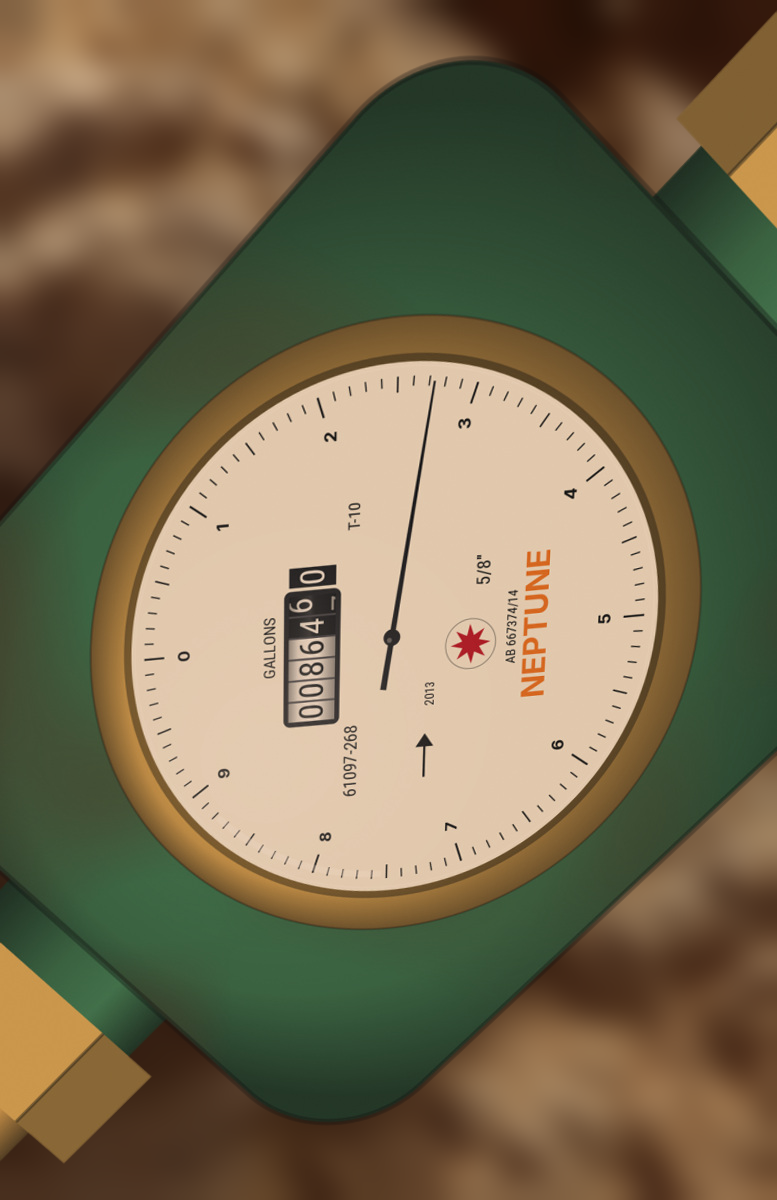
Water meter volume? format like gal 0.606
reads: gal 86462.7
